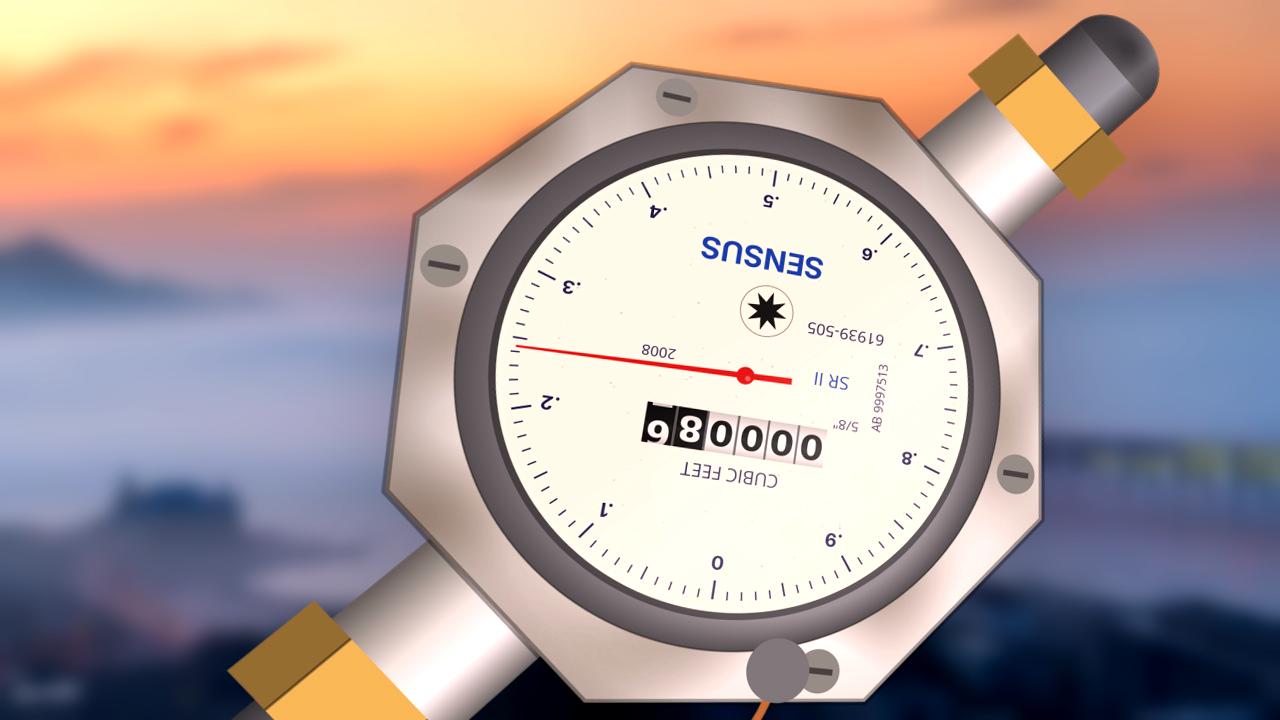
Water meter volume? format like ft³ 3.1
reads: ft³ 86.24
